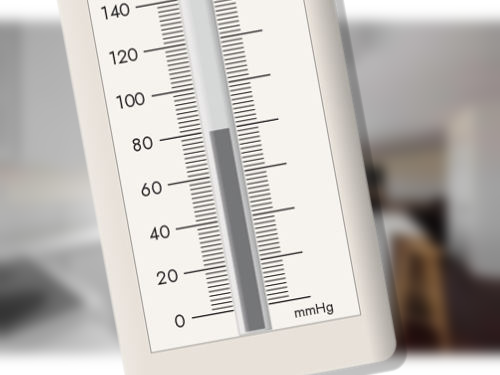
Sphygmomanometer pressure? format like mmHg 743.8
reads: mmHg 80
